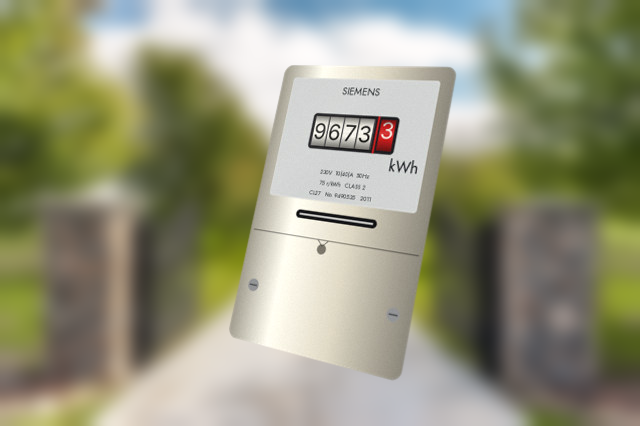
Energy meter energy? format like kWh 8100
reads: kWh 9673.3
